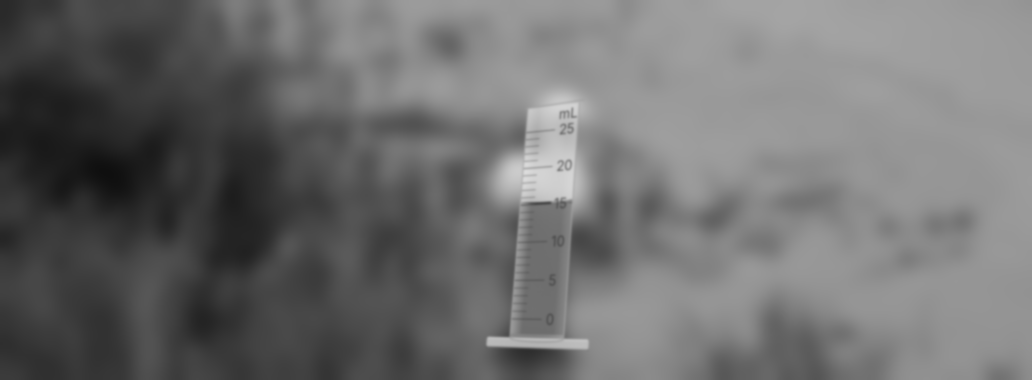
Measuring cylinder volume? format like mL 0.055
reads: mL 15
